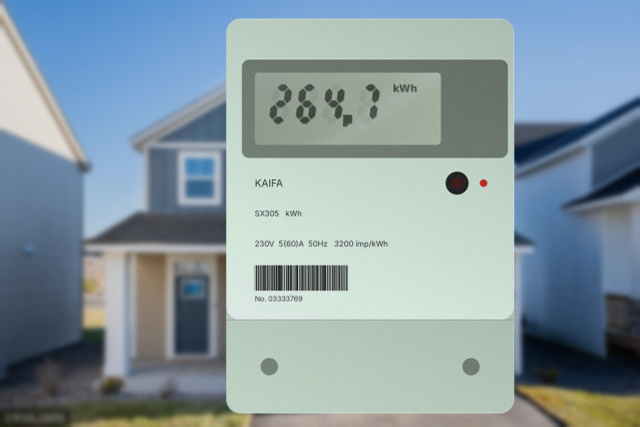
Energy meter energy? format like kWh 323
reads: kWh 264.7
